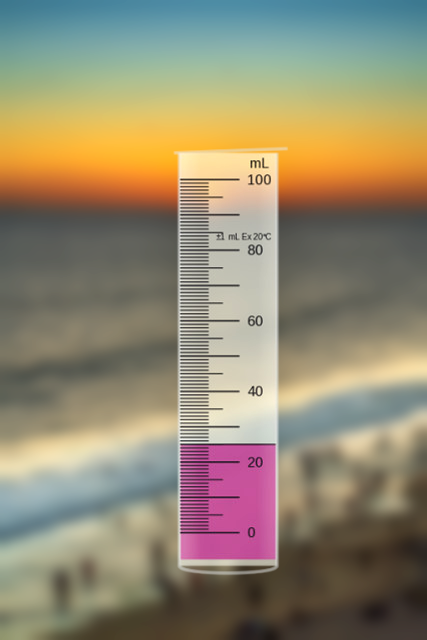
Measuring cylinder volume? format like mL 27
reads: mL 25
